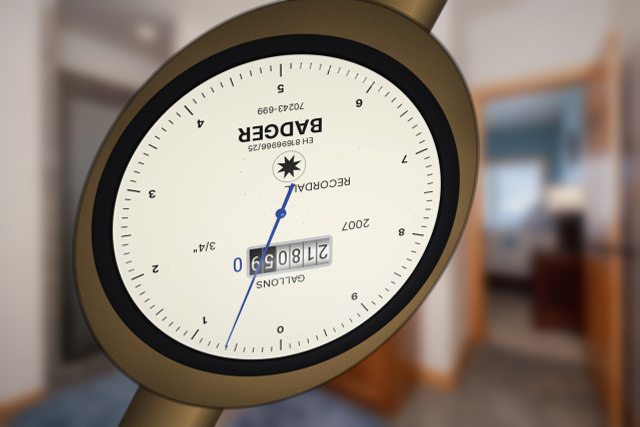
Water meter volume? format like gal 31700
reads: gal 2180590.6
